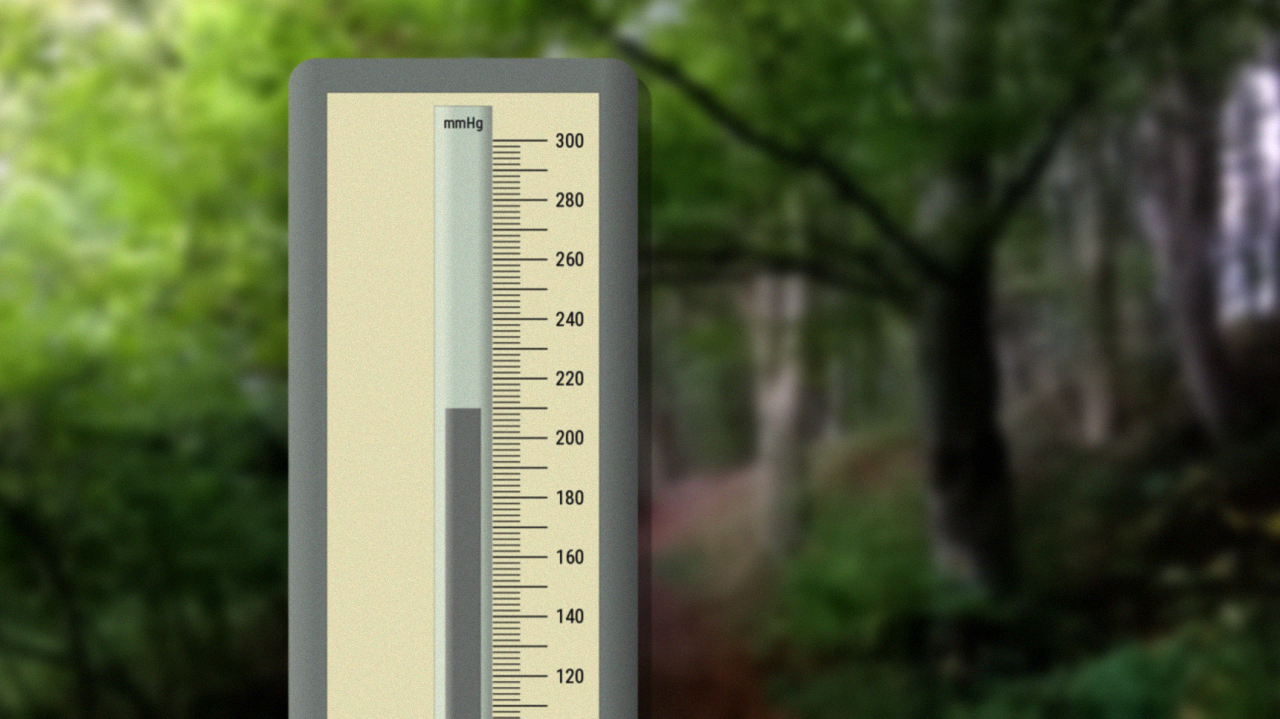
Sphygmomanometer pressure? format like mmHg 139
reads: mmHg 210
